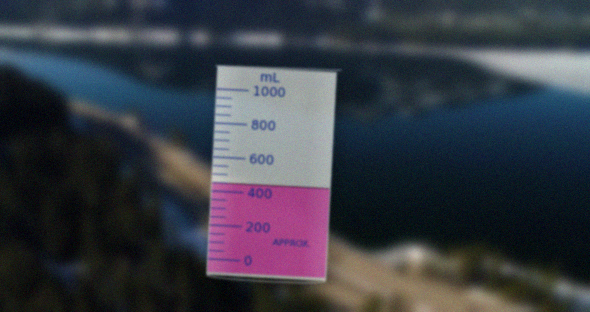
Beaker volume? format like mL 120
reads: mL 450
